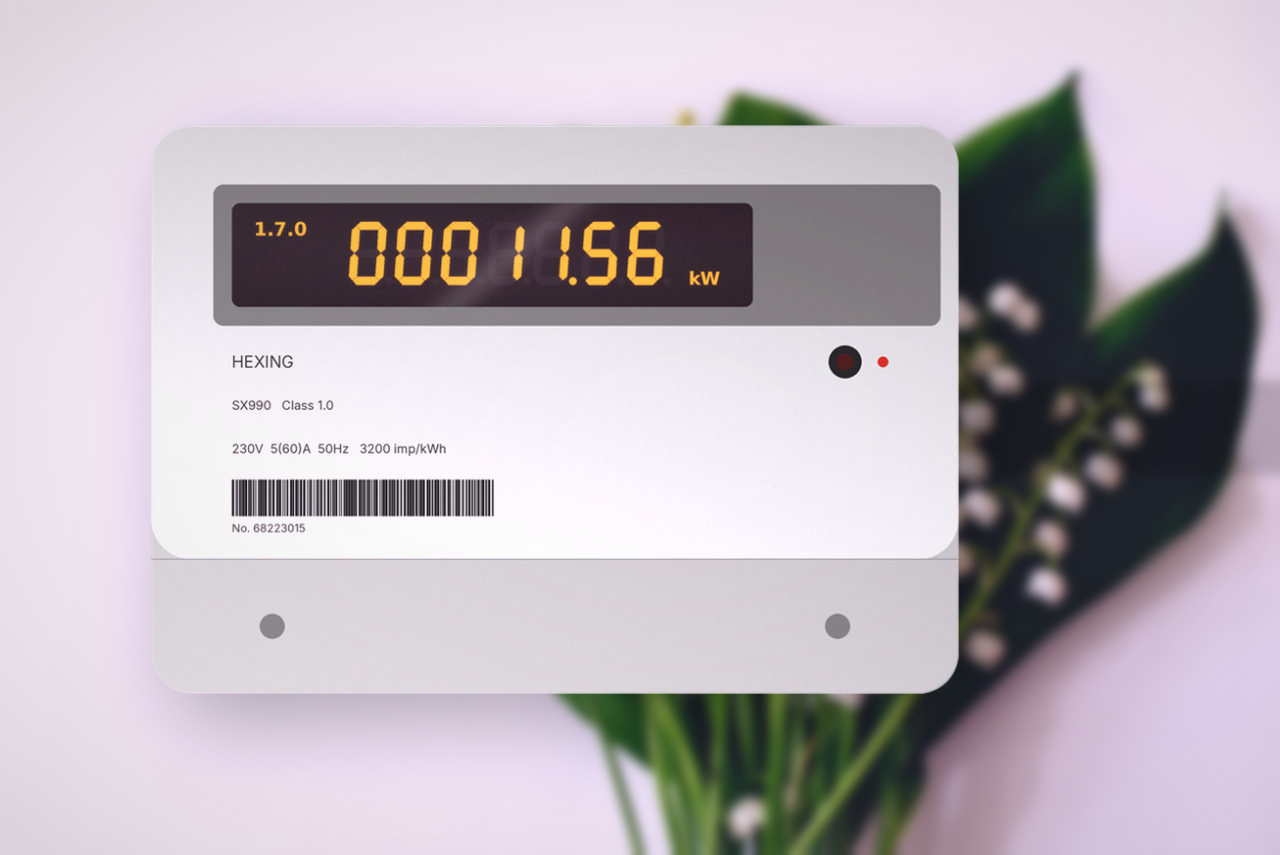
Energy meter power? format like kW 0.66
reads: kW 11.56
